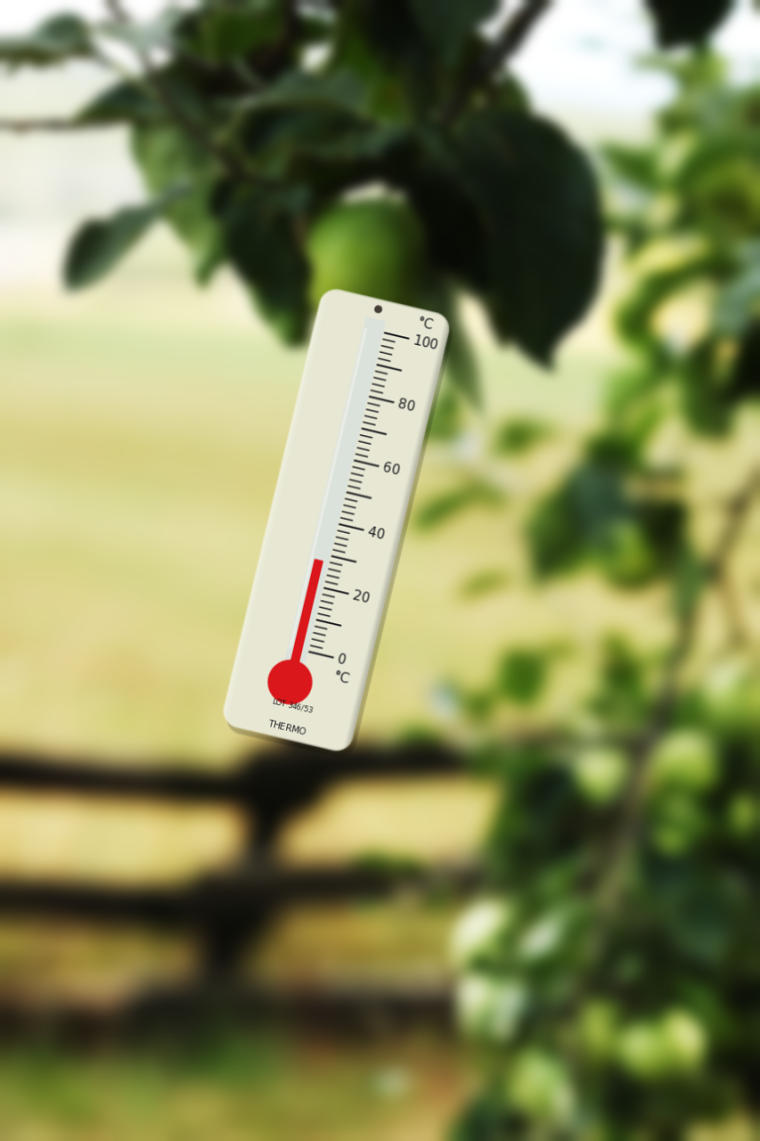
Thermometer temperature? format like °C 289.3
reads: °C 28
